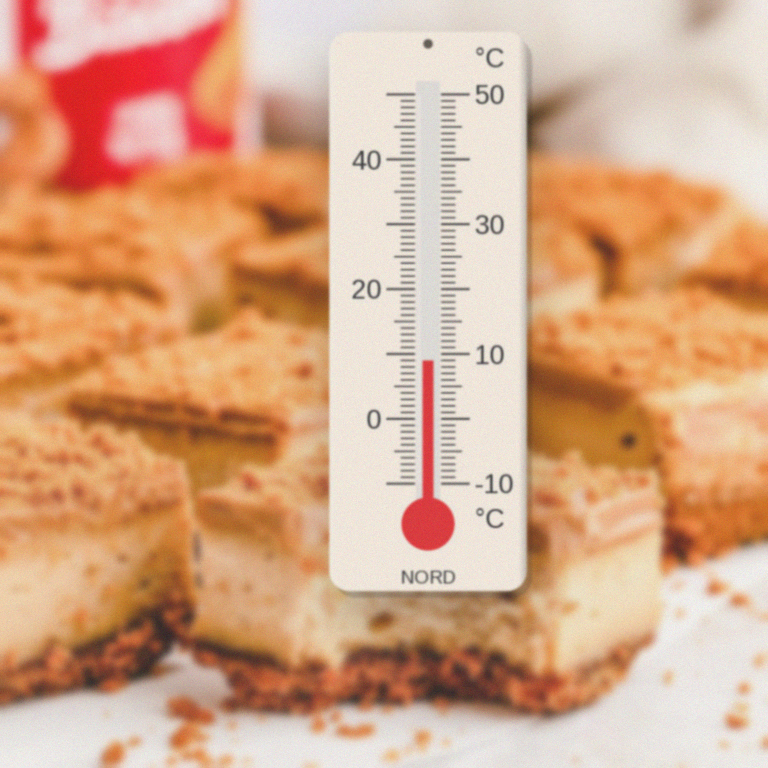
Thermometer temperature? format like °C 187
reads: °C 9
